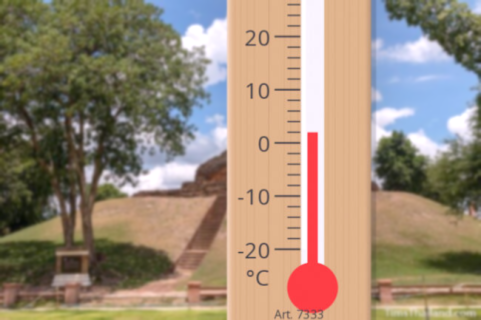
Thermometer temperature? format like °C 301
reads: °C 2
